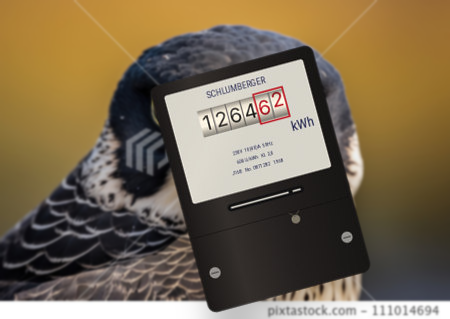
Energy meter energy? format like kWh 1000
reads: kWh 1264.62
